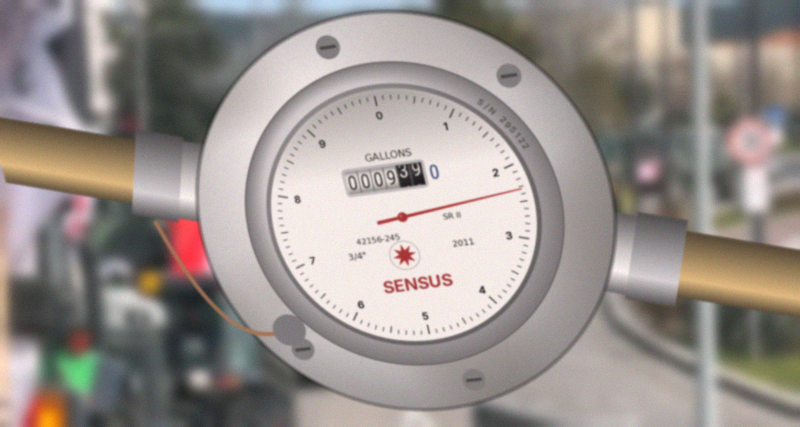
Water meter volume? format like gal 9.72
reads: gal 9392.3
